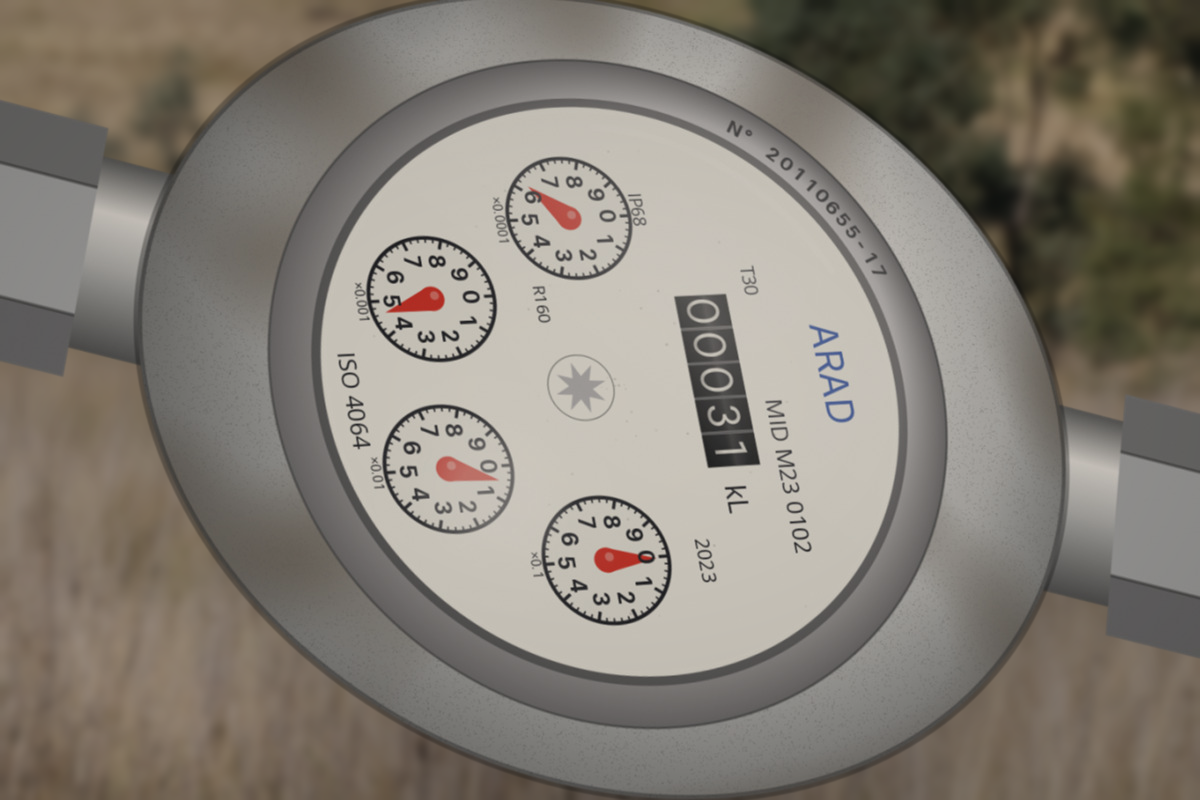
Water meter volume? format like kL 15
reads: kL 31.0046
